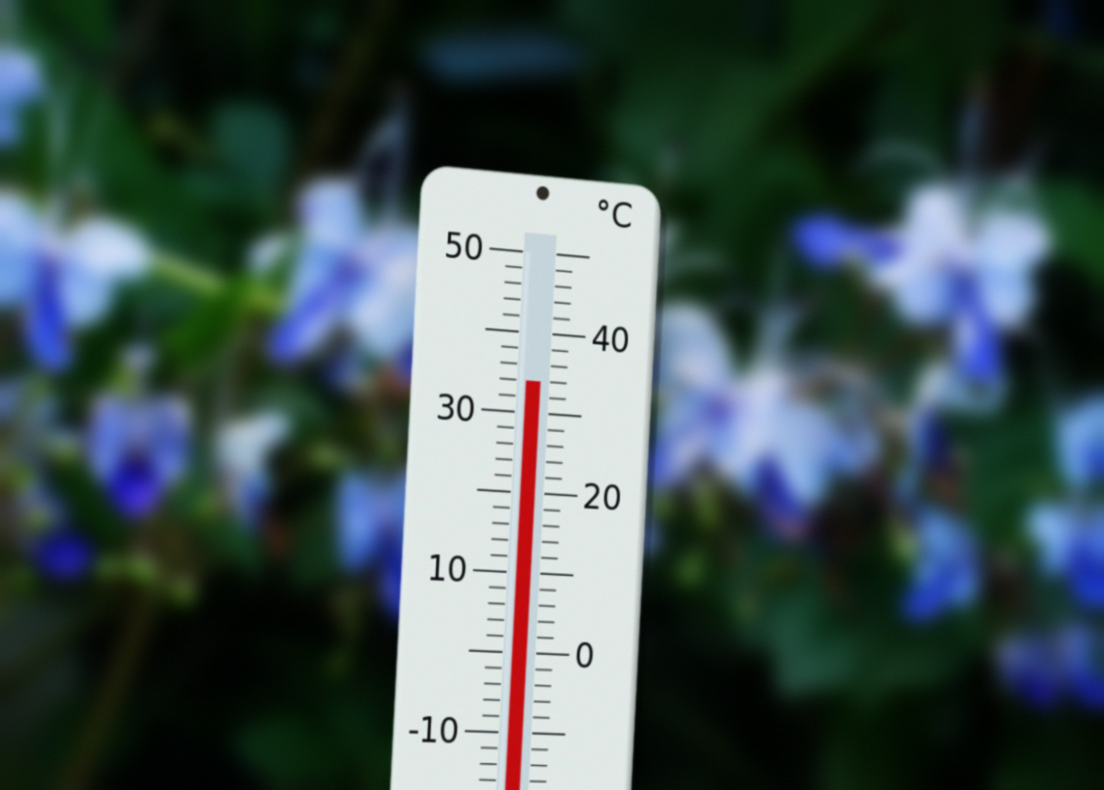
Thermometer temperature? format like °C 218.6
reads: °C 34
